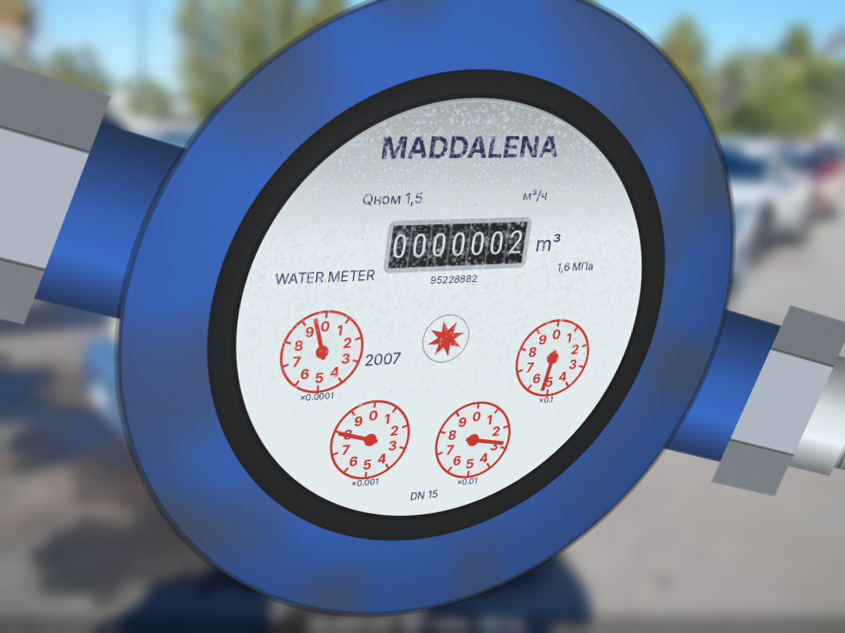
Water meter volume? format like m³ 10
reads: m³ 2.5279
